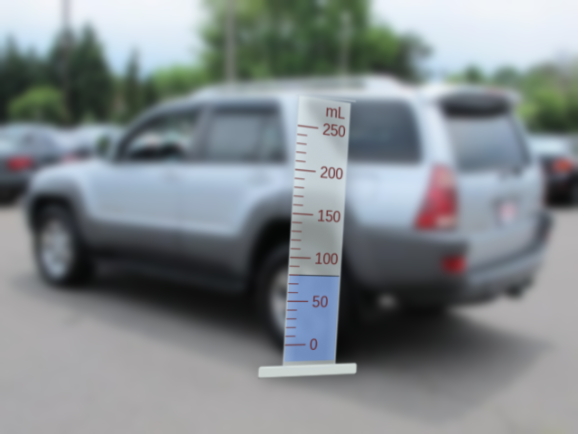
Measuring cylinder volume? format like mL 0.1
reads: mL 80
